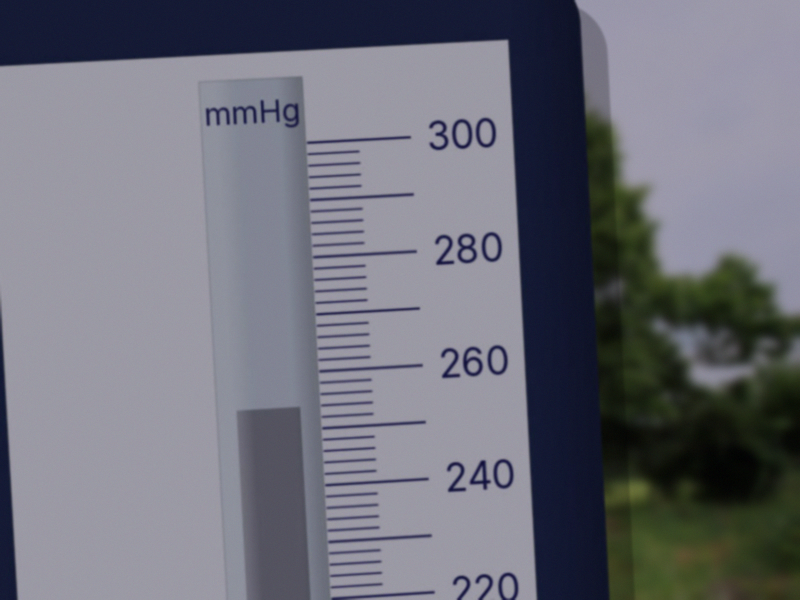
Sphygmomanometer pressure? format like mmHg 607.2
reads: mmHg 254
